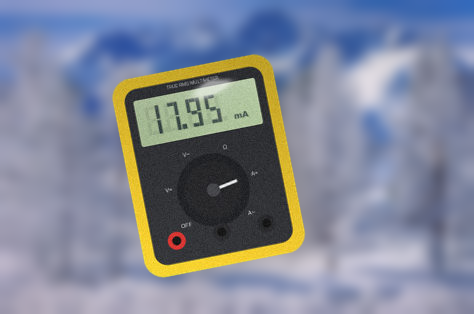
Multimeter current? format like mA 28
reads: mA 17.95
